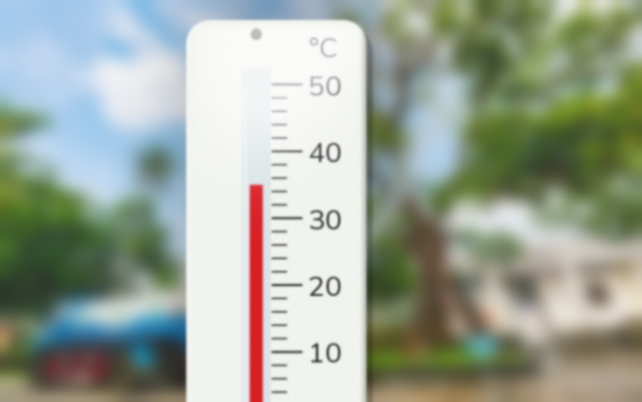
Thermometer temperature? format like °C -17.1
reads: °C 35
